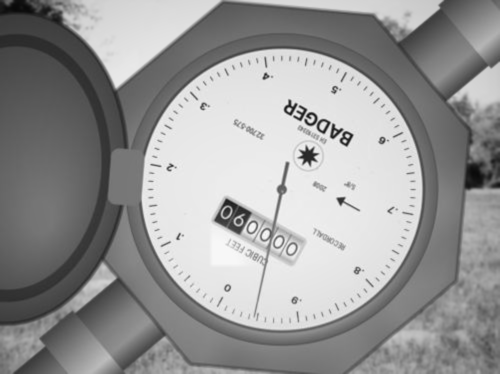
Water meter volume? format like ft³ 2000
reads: ft³ 89.95
